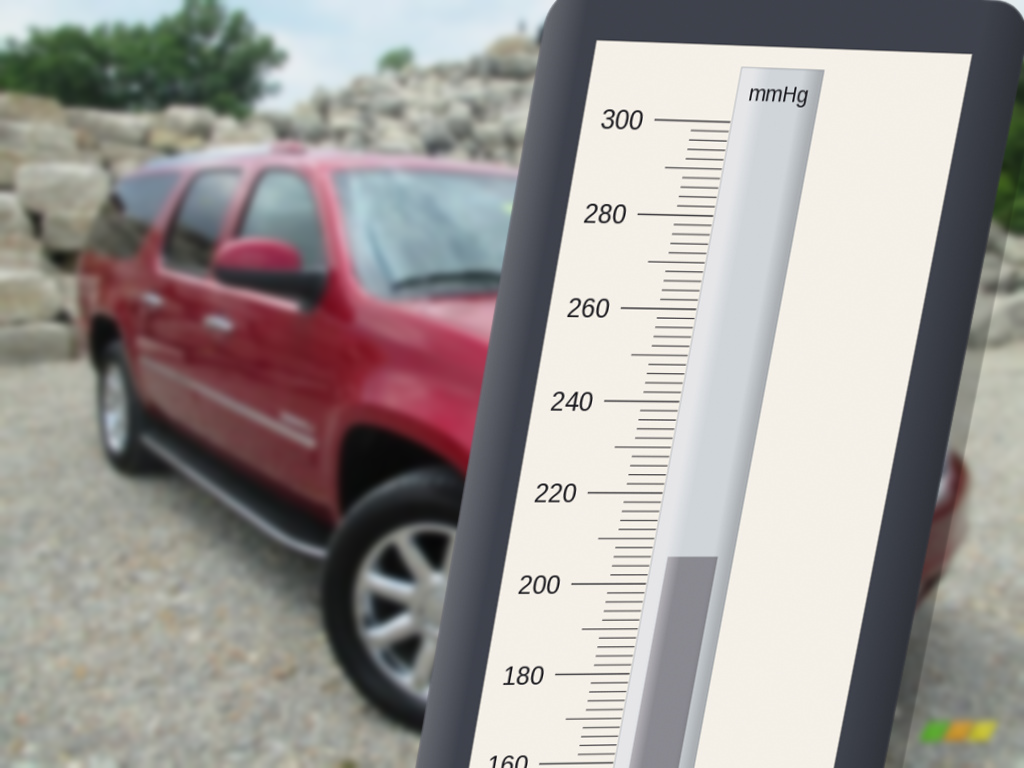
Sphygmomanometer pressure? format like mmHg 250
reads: mmHg 206
